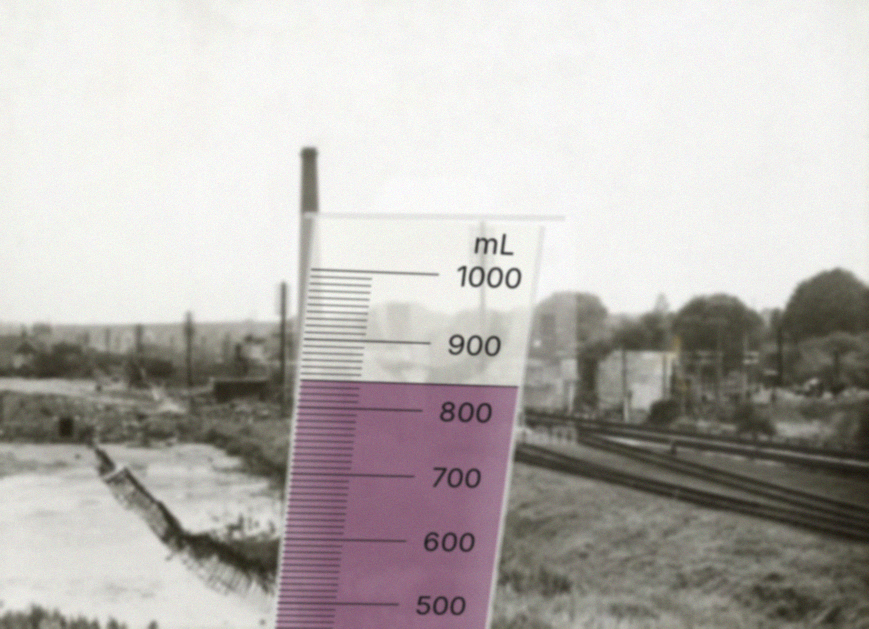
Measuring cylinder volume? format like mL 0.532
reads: mL 840
